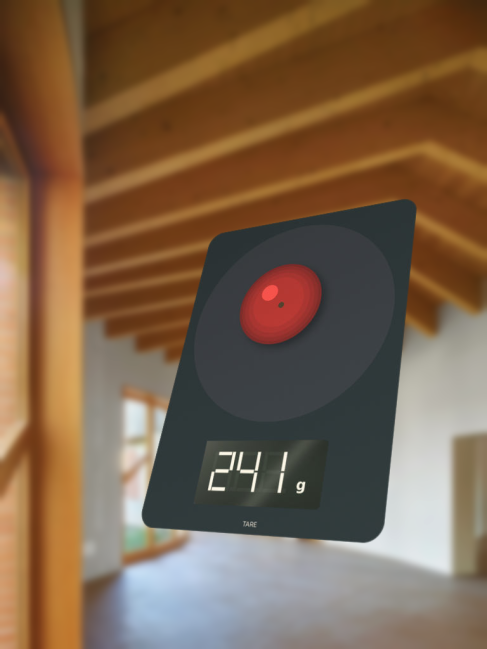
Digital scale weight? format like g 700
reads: g 241
